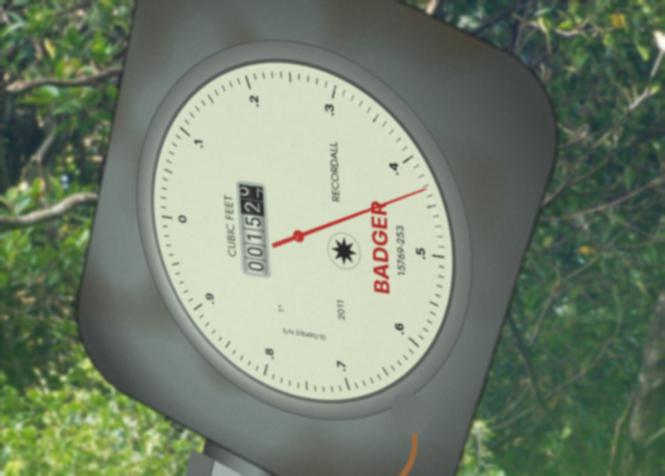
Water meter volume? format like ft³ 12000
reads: ft³ 1526.43
